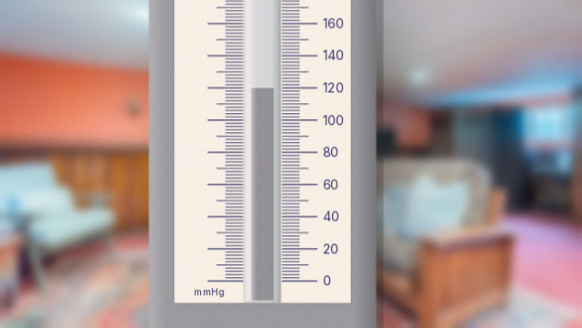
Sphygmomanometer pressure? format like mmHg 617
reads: mmHg 120
